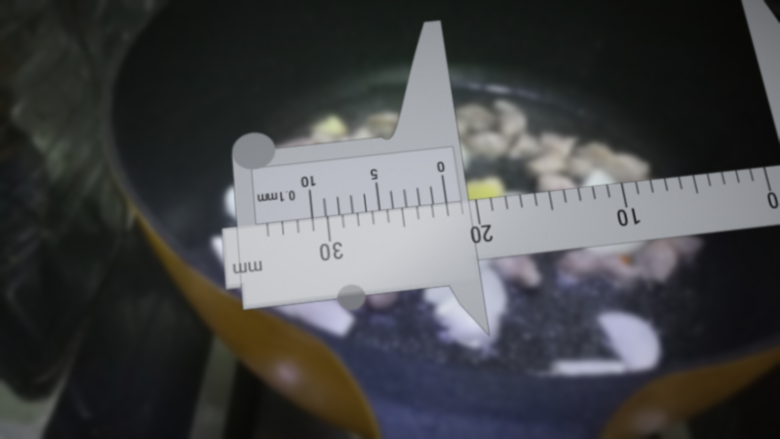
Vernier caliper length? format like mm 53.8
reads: mm 22.0
